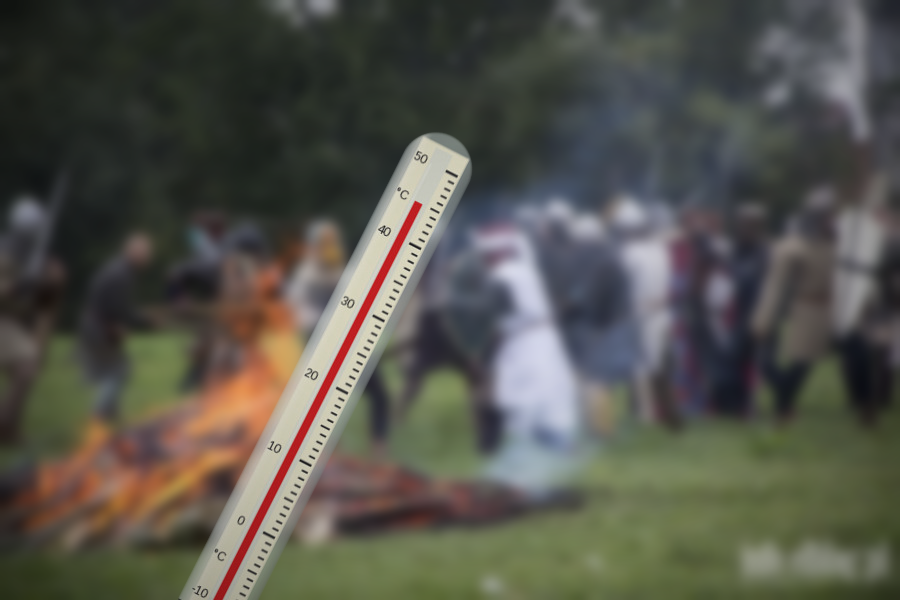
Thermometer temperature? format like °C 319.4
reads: °C 45
